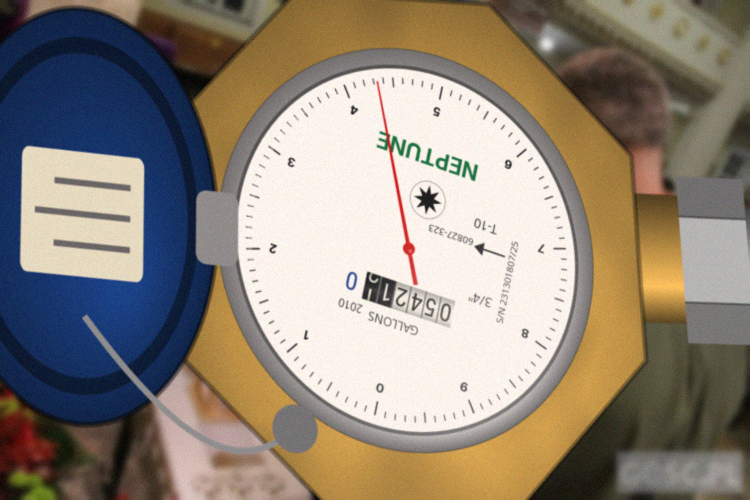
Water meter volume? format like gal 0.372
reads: gal 542114.3
